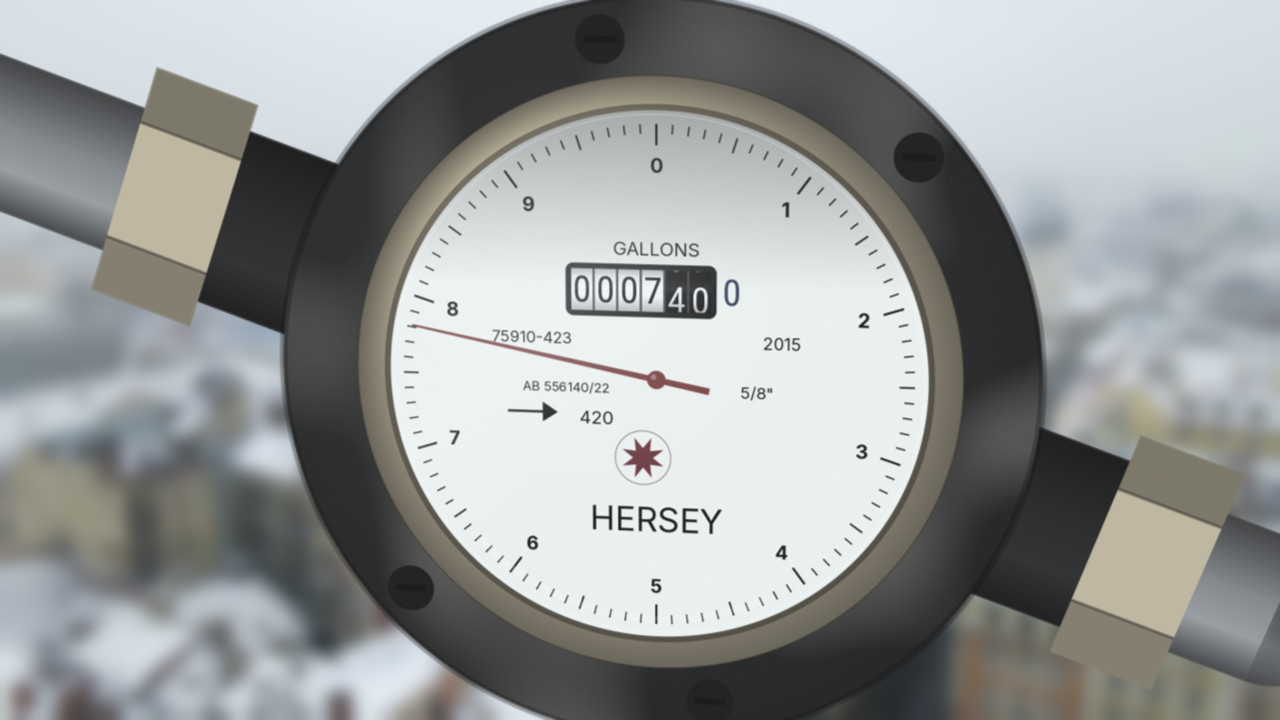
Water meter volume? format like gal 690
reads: gal 7397.8
